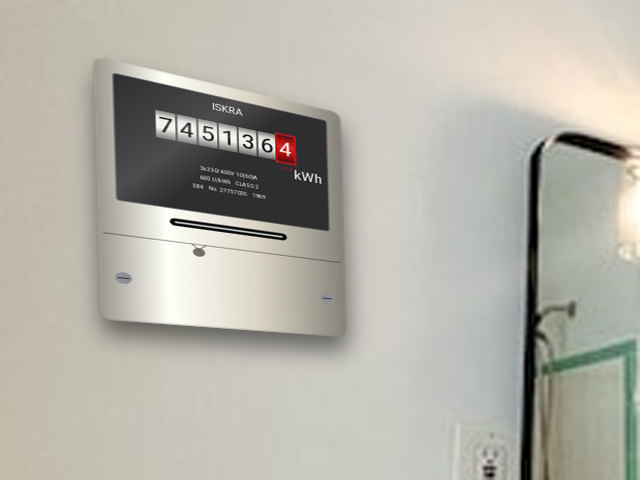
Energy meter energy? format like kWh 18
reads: kWh 745136.4
